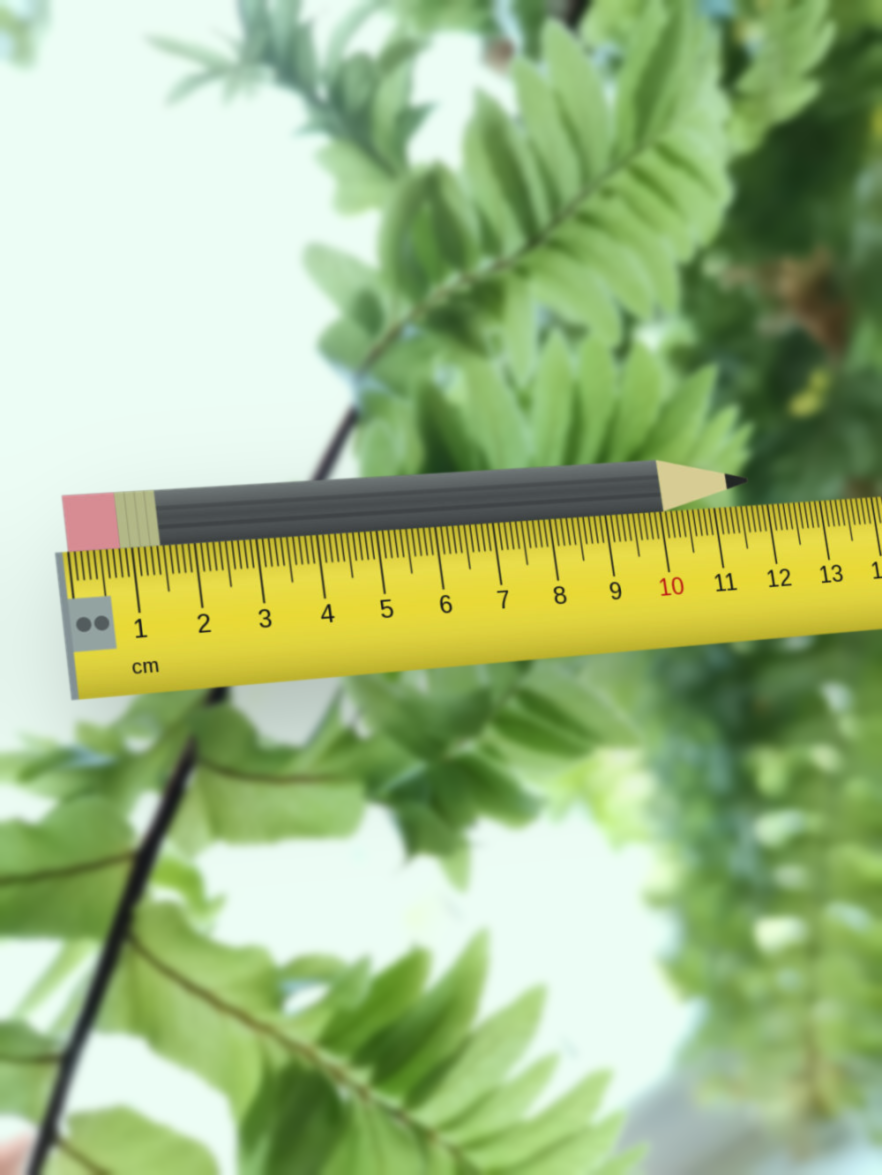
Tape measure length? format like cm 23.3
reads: cm 11.7
